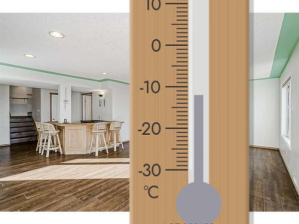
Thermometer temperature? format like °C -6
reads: °C -12
